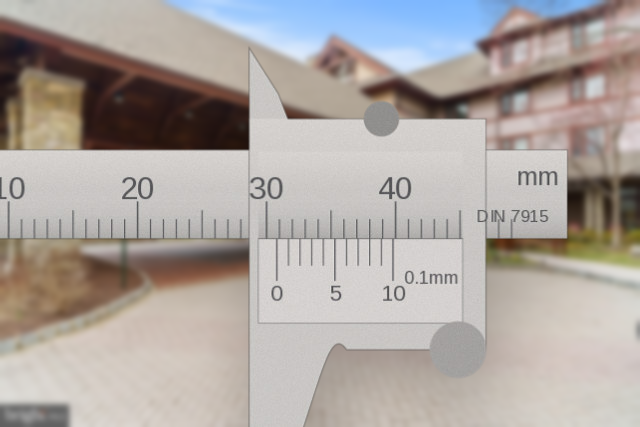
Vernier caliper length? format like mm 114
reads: mm 30.8
